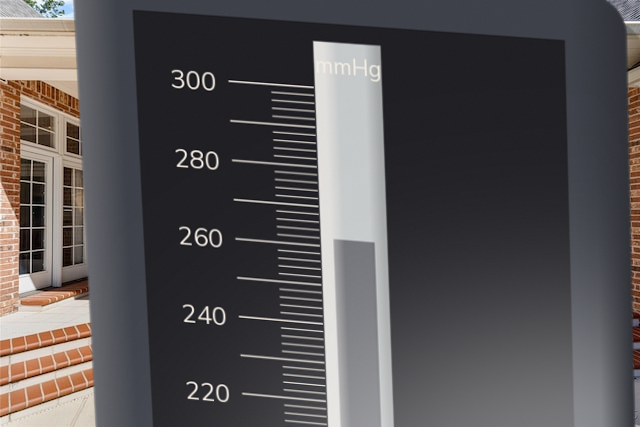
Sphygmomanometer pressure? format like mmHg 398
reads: mmHg 262
